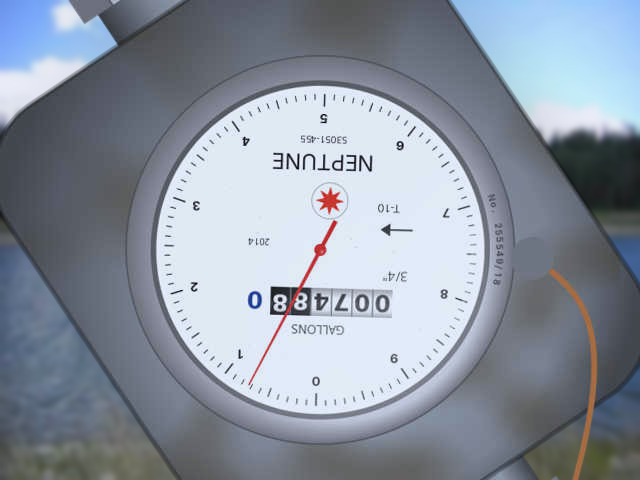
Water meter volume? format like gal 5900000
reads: gal 74880.7
